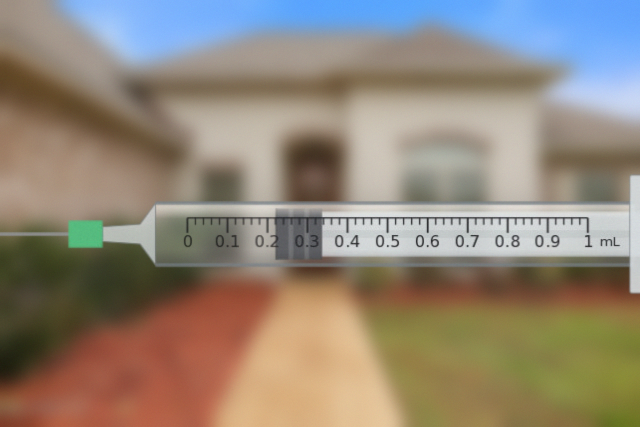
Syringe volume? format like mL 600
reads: mL 0.22
